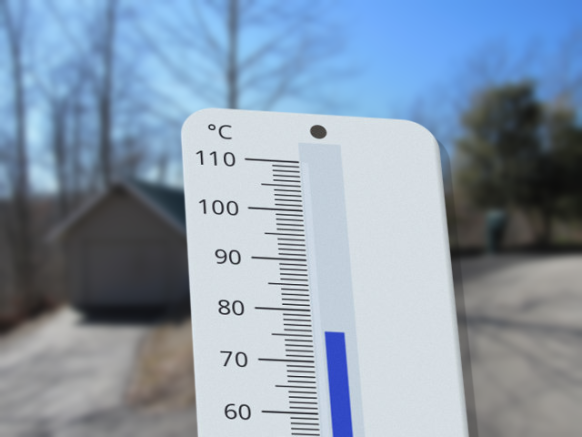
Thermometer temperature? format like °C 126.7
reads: °C 76
